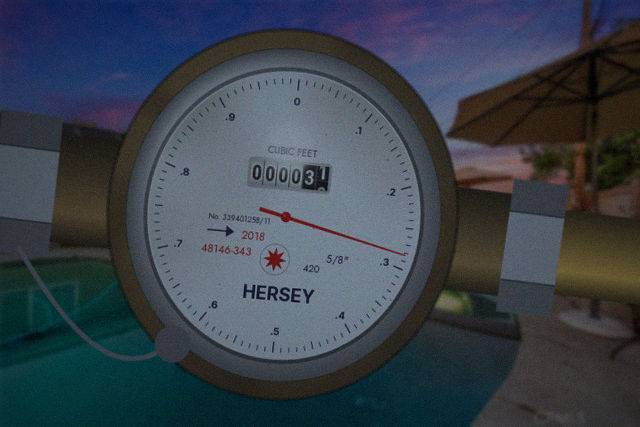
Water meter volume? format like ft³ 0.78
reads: ft³ 31.28
